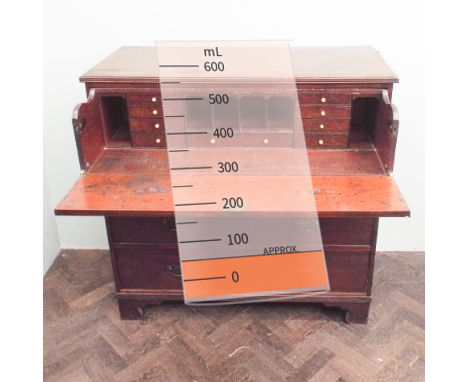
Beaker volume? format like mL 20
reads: mL 50
